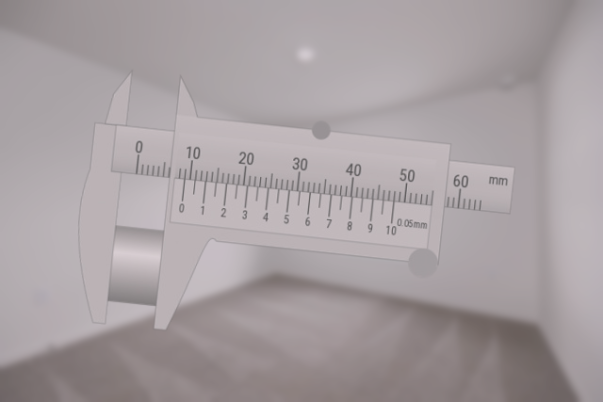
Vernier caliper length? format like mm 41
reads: mm 9.0
